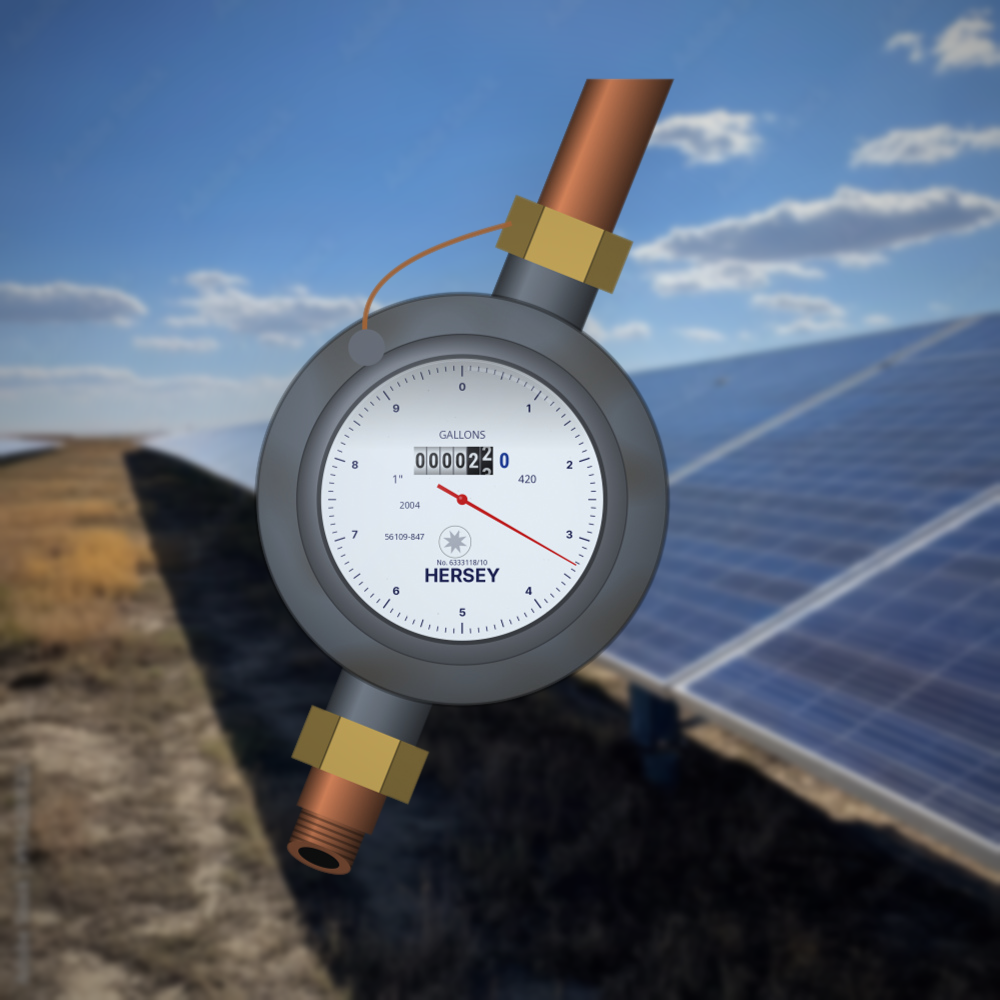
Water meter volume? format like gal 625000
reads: gal 223.3
